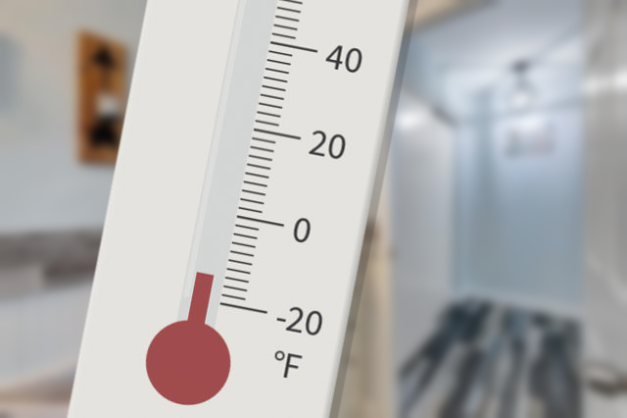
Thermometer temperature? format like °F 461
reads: °F -14
